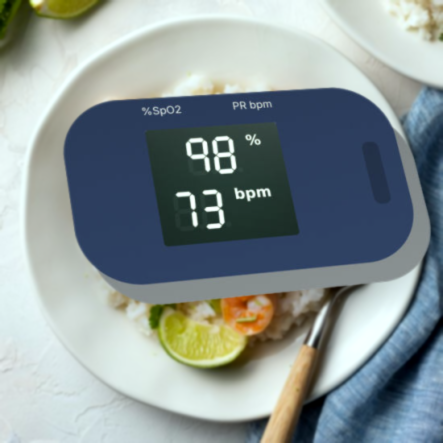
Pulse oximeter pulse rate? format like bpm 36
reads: bpm 73
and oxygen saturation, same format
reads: % 98
